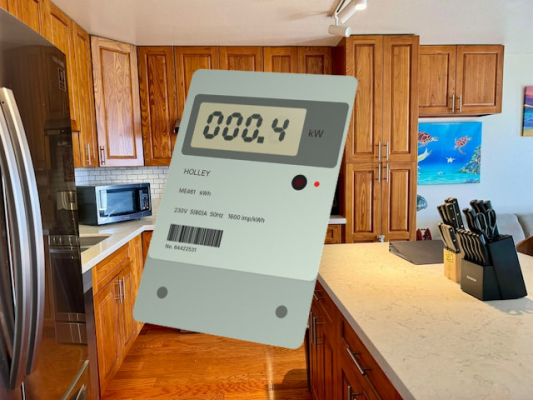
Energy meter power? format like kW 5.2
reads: kW 0.4
